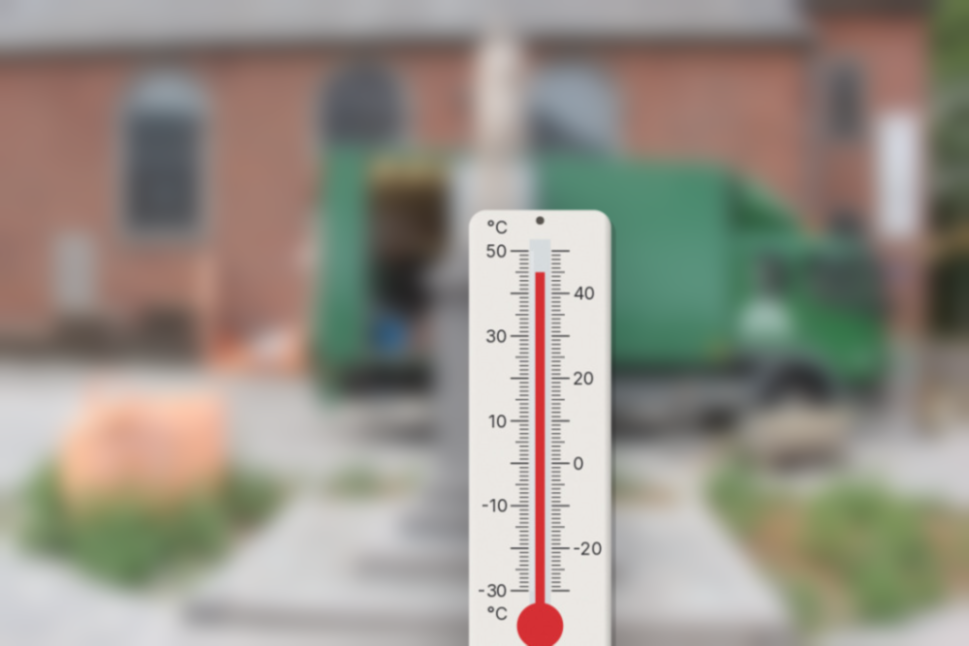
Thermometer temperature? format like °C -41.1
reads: °C 45
